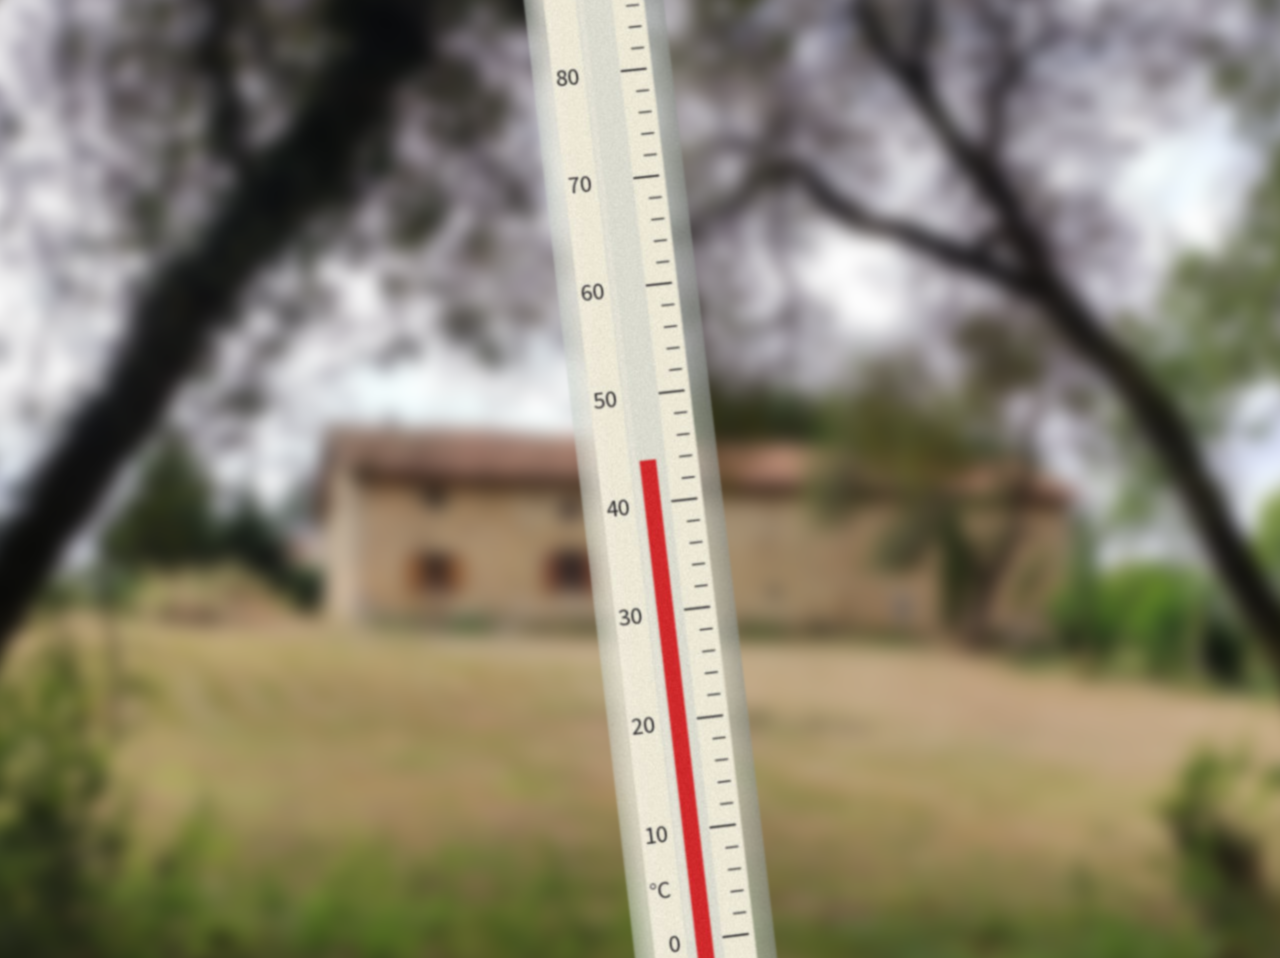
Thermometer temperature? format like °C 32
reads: °C 44
